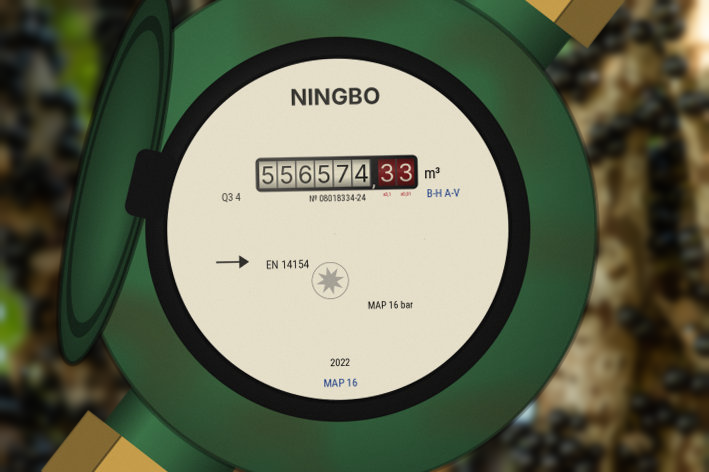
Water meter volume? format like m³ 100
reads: m³ 556574.33
